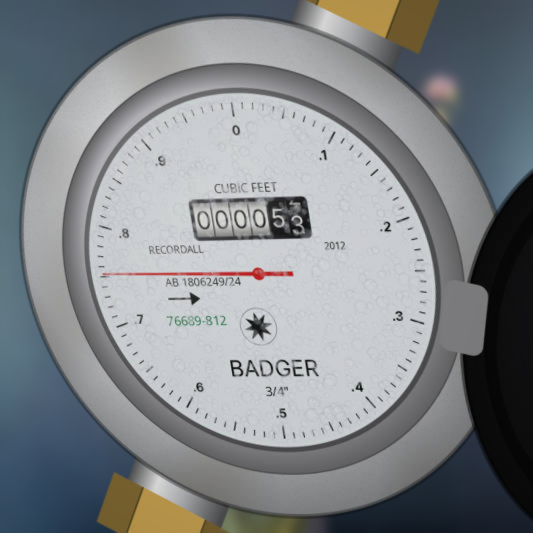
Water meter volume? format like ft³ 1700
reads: ft³ 52.75
